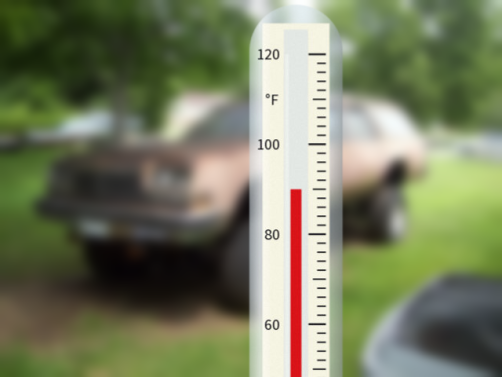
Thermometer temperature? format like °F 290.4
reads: °F 90
